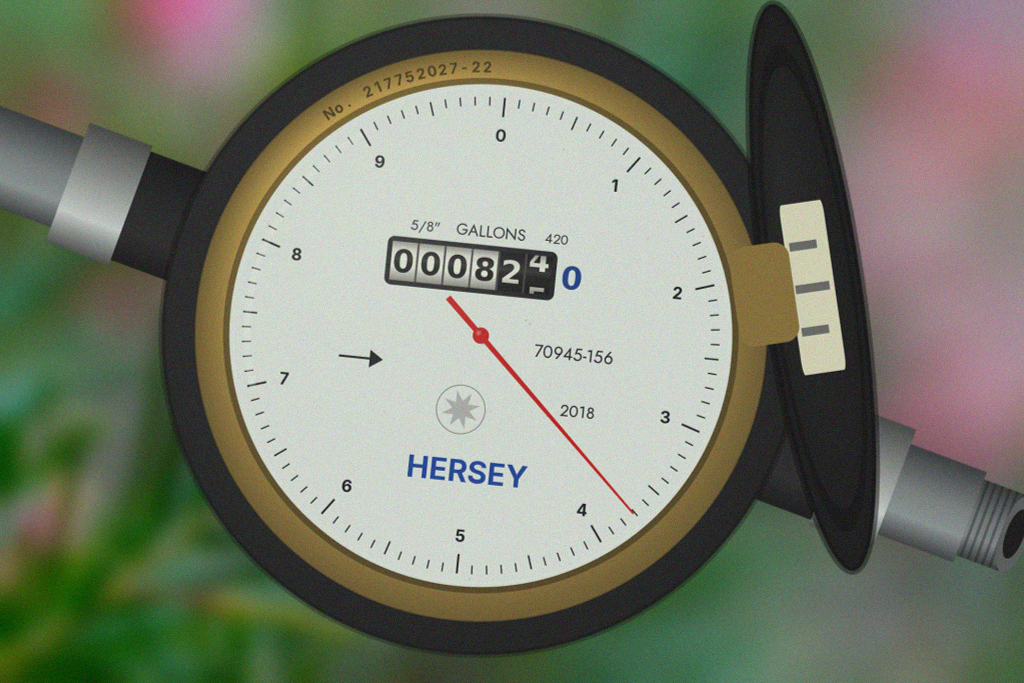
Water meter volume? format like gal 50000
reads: gal 8243.7
